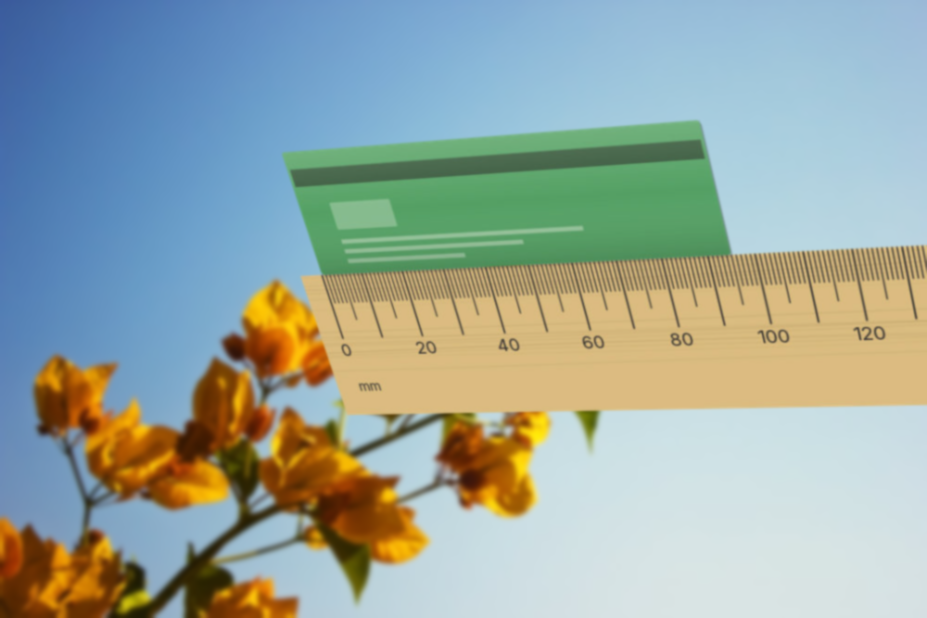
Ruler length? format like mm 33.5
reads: mm 95
